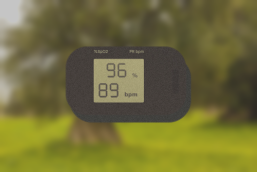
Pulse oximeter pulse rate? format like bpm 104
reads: bpm 89
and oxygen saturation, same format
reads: % 96
